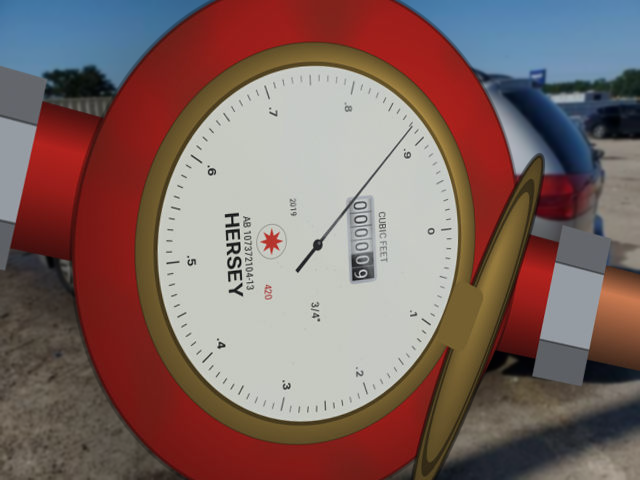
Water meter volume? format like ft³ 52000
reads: ft³ 8.88
